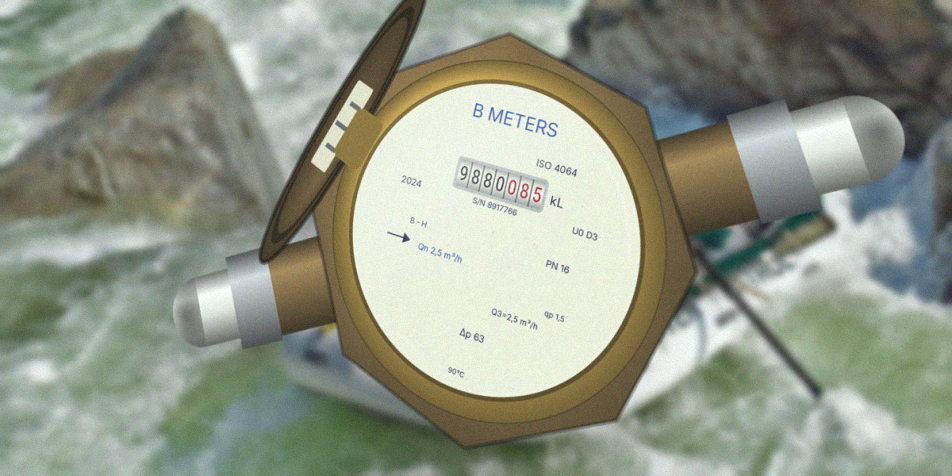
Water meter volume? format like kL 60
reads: kL 9880.085
